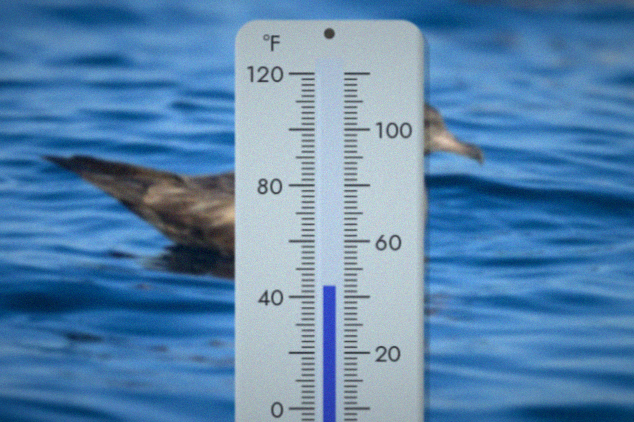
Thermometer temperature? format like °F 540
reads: °F 44
